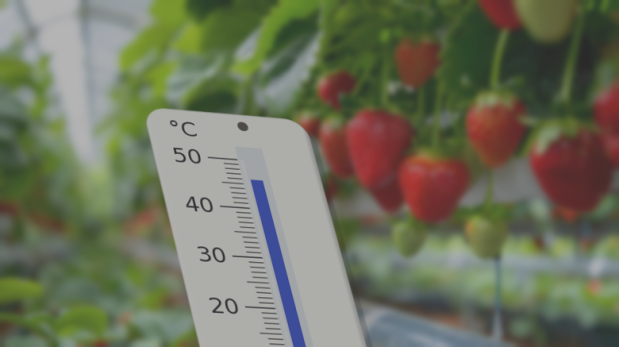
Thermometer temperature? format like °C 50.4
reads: °C 46
